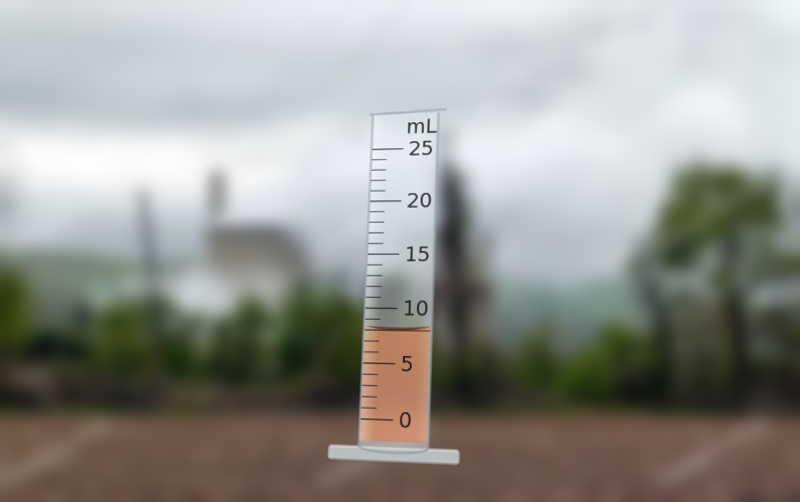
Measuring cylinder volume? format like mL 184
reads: mL 8
